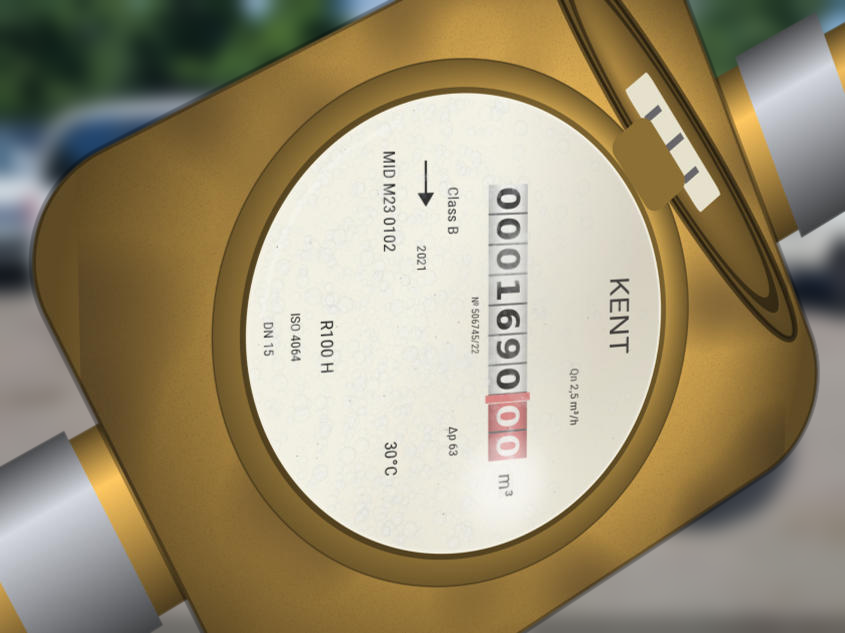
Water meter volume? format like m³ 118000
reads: m³ 1690.00
